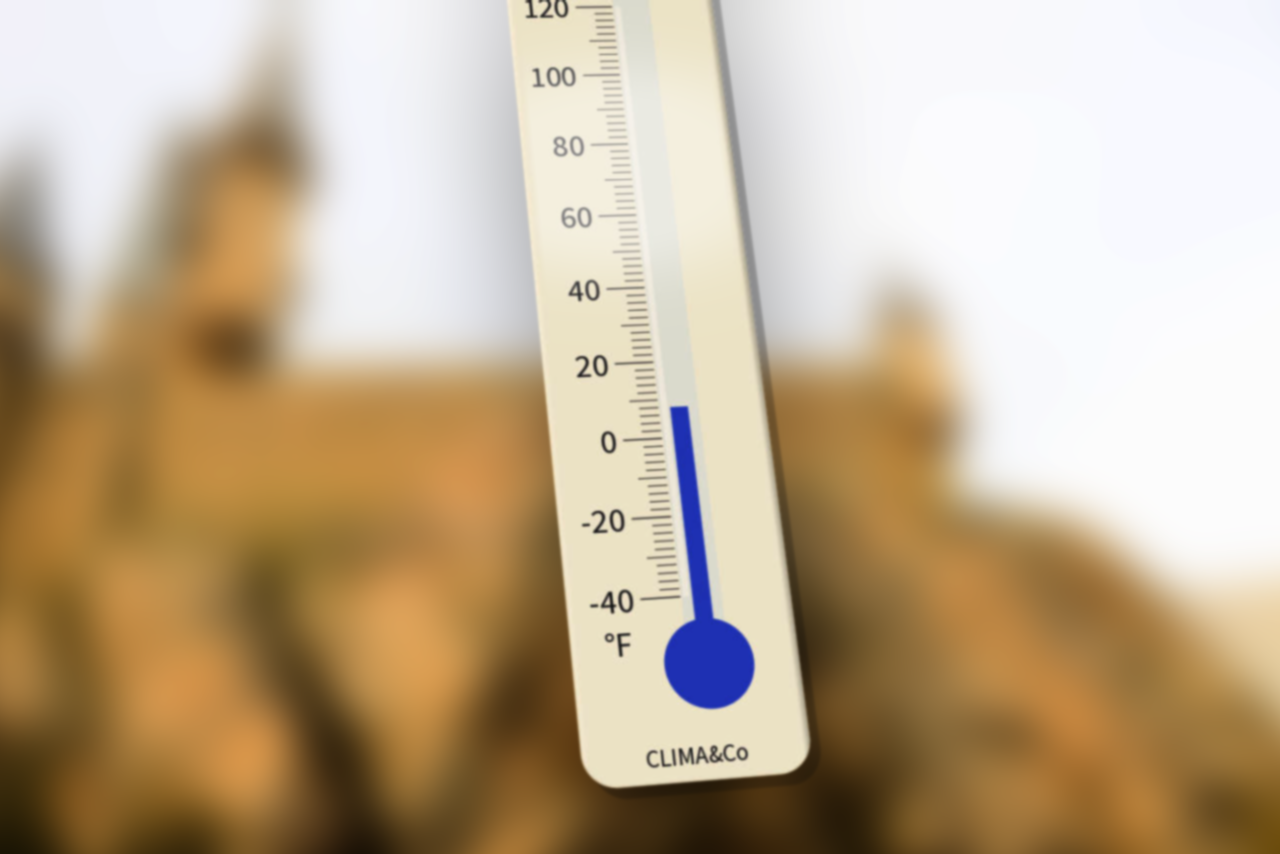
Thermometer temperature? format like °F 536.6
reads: °F 8
